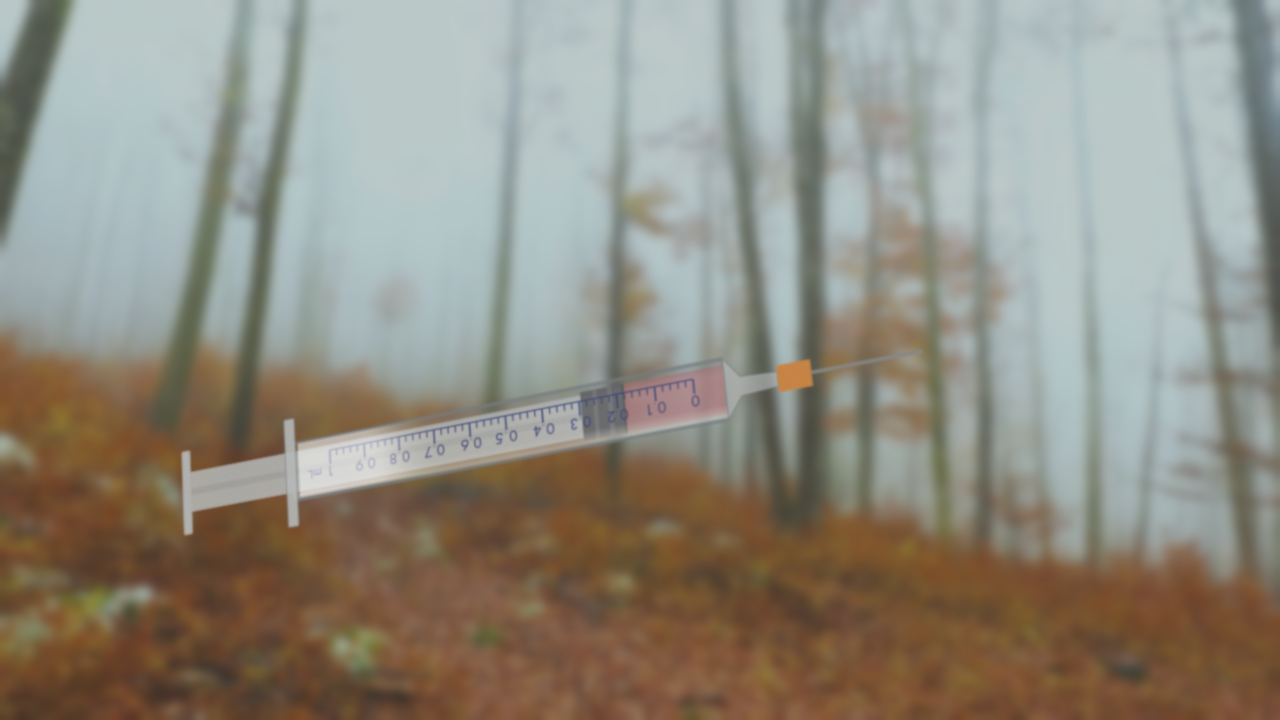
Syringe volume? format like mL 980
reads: mL 0.18
